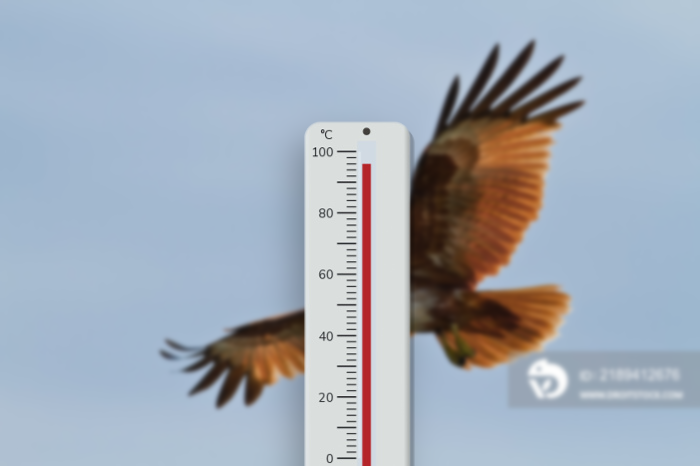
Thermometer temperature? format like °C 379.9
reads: °C 96
